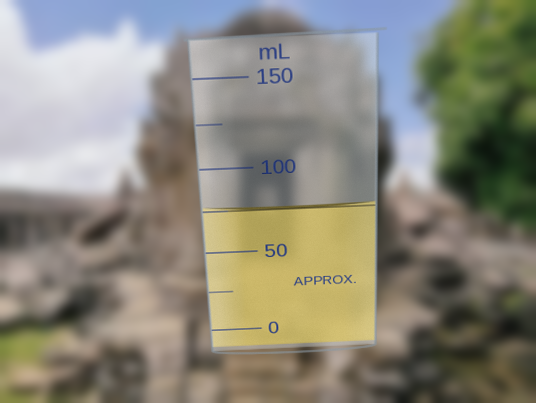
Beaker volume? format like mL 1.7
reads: mL 75
